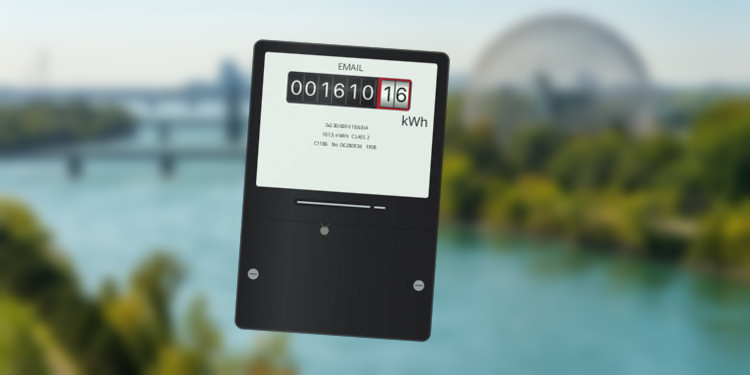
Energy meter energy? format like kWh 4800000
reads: kWh 1610.16
